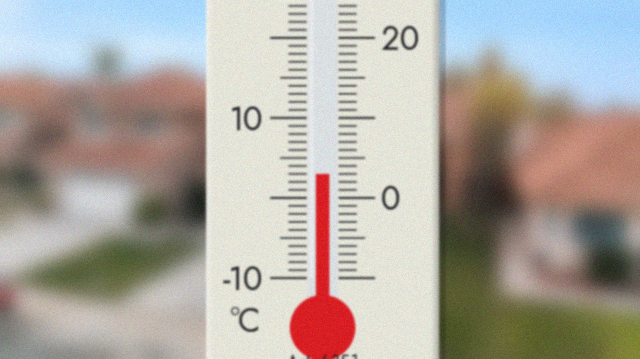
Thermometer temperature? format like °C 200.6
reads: °C 3
